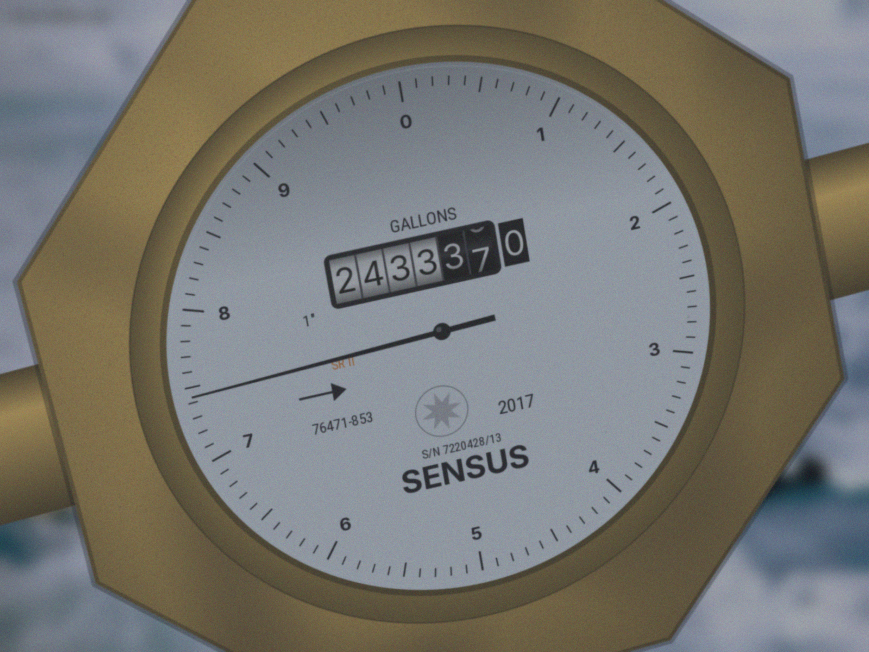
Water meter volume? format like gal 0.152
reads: gal 2433367.4
